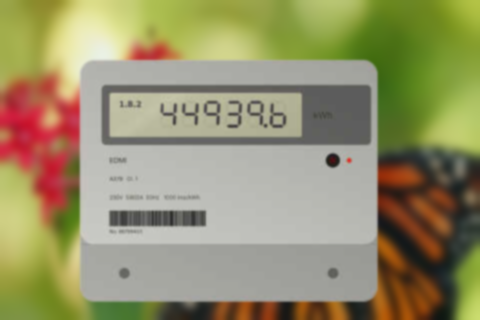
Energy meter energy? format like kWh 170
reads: kWh 44939.6
